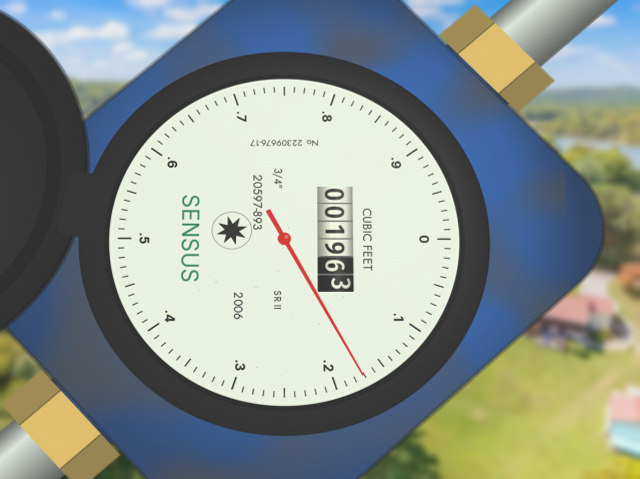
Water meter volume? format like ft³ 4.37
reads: ft³ 1963.17
